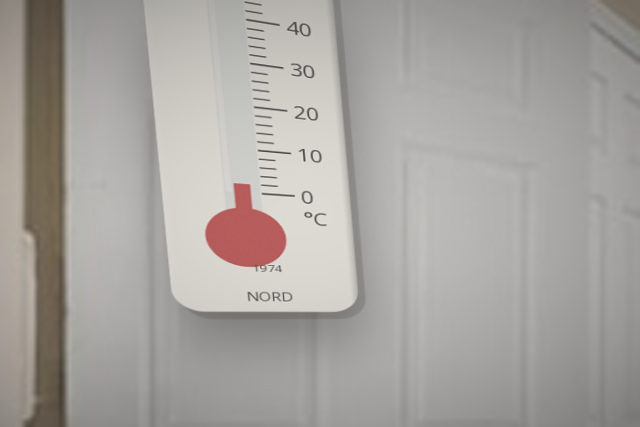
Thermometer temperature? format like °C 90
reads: °C 2
